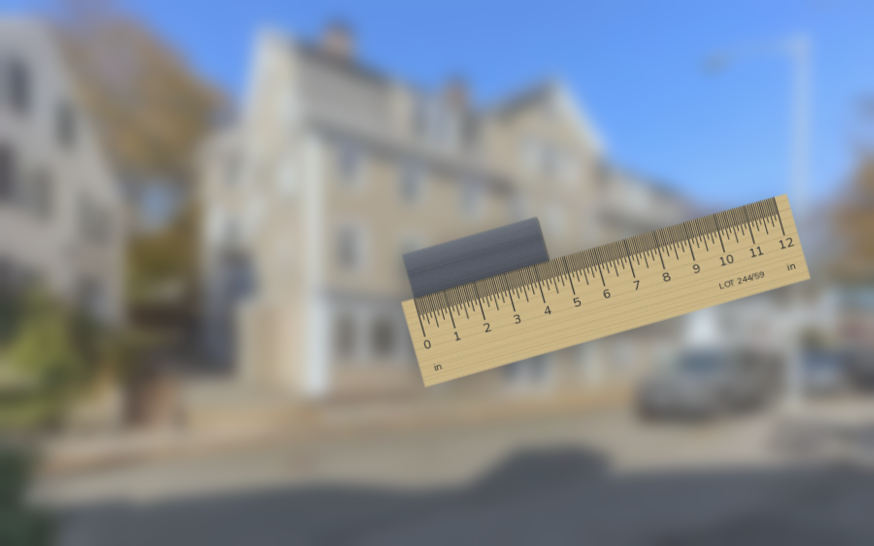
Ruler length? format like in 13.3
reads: in 4.5
